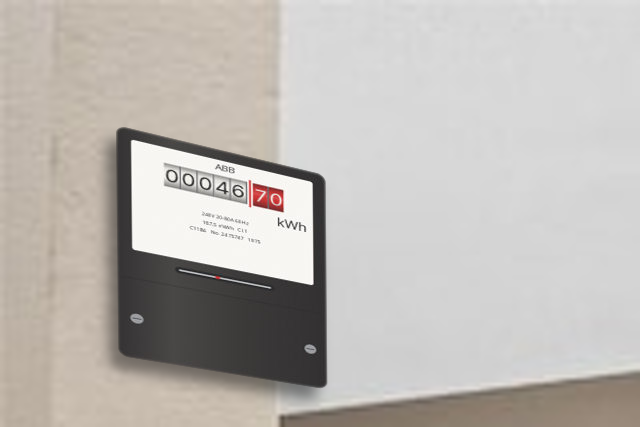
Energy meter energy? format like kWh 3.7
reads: kWh 46.70
